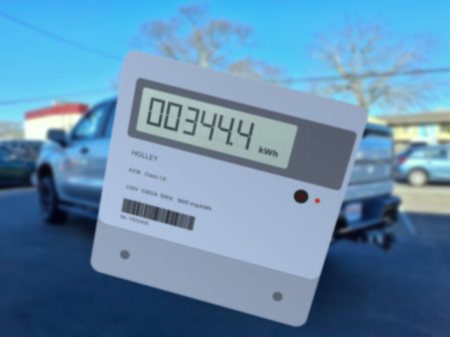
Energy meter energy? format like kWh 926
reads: kWh 344.4
